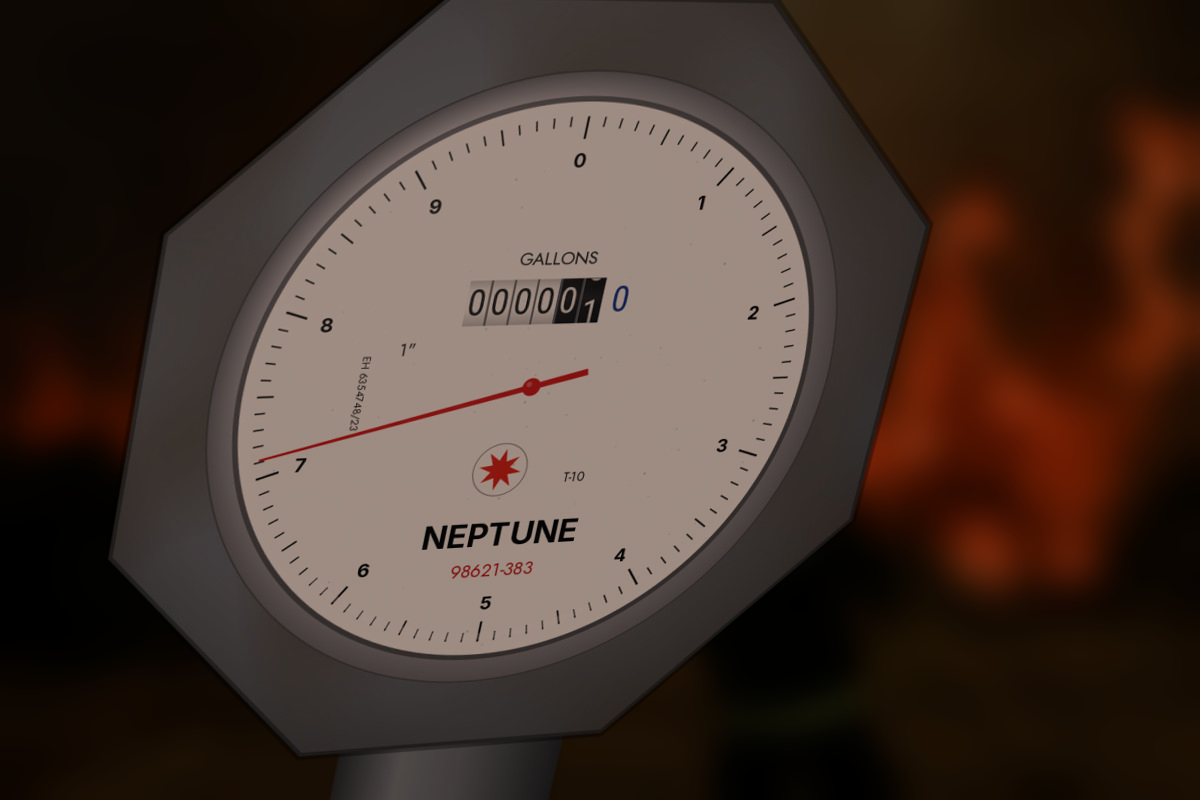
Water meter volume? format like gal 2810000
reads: gal 7.1
